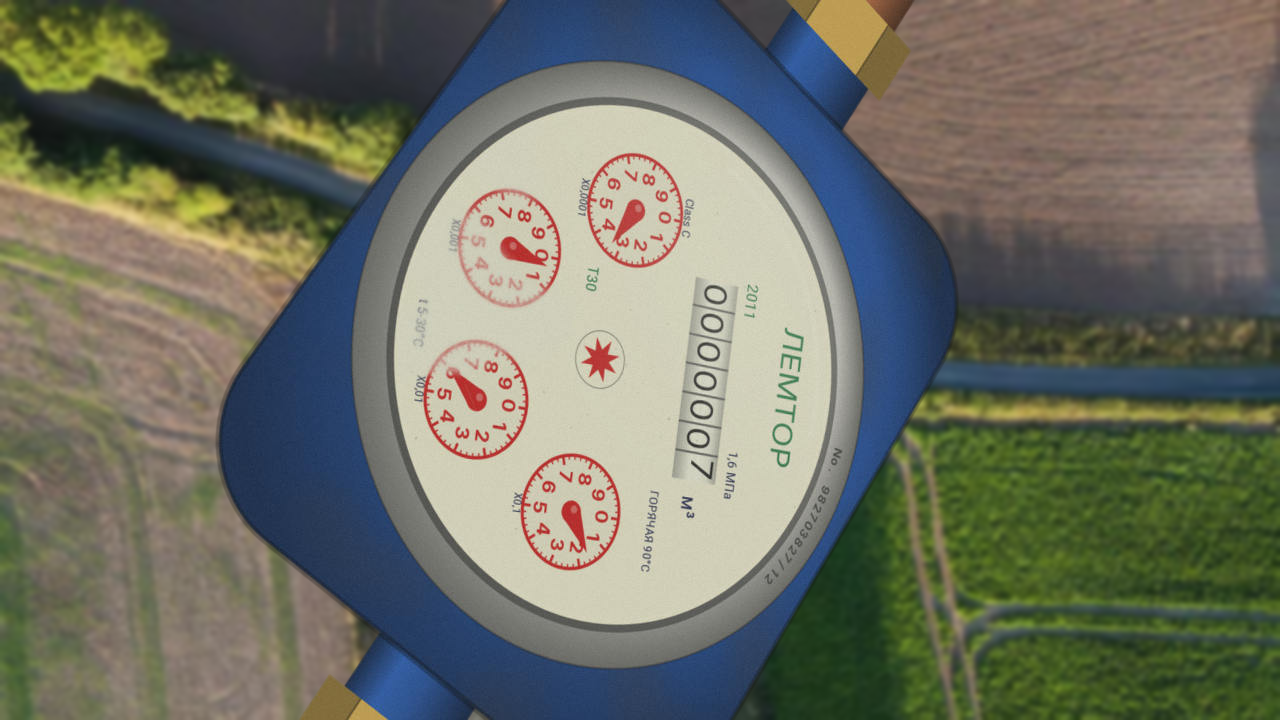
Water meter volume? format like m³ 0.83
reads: m³ 7.1603
